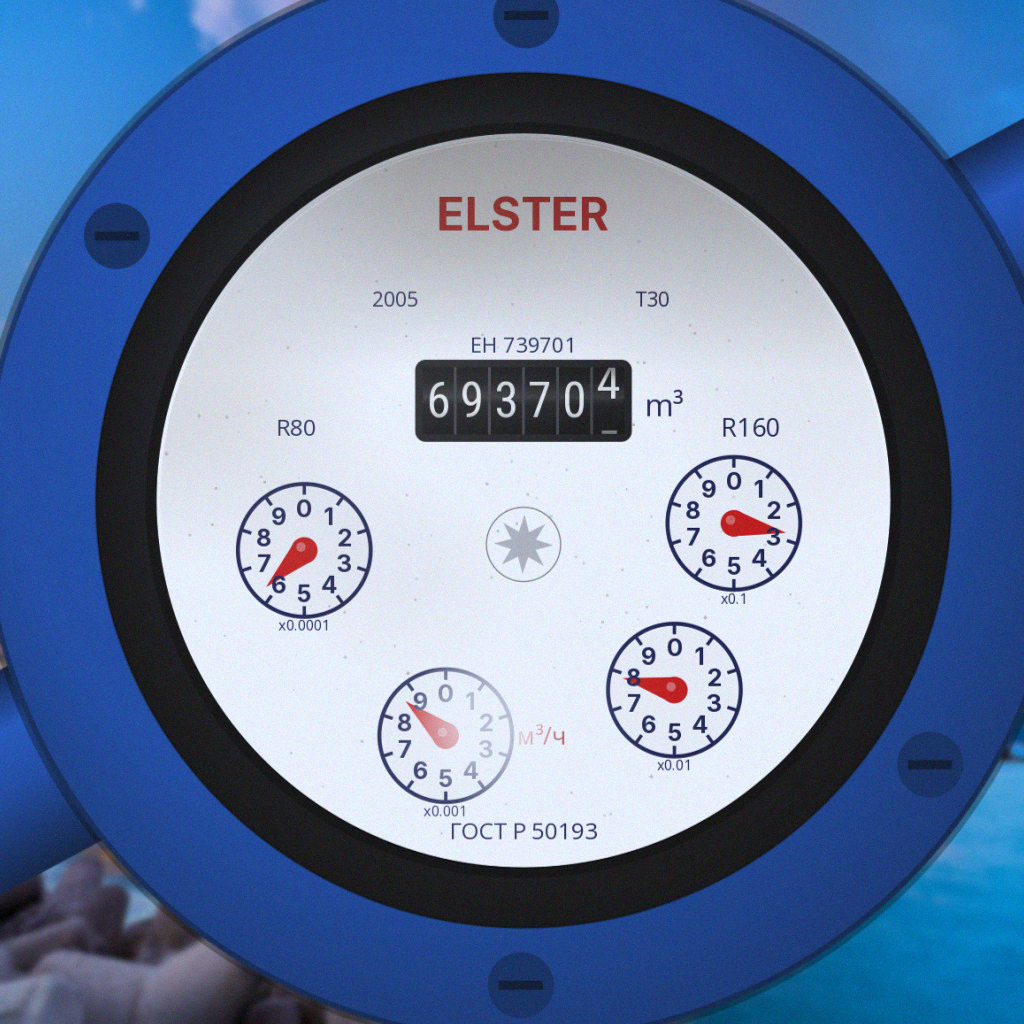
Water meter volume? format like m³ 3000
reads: m³ 693704.2786
